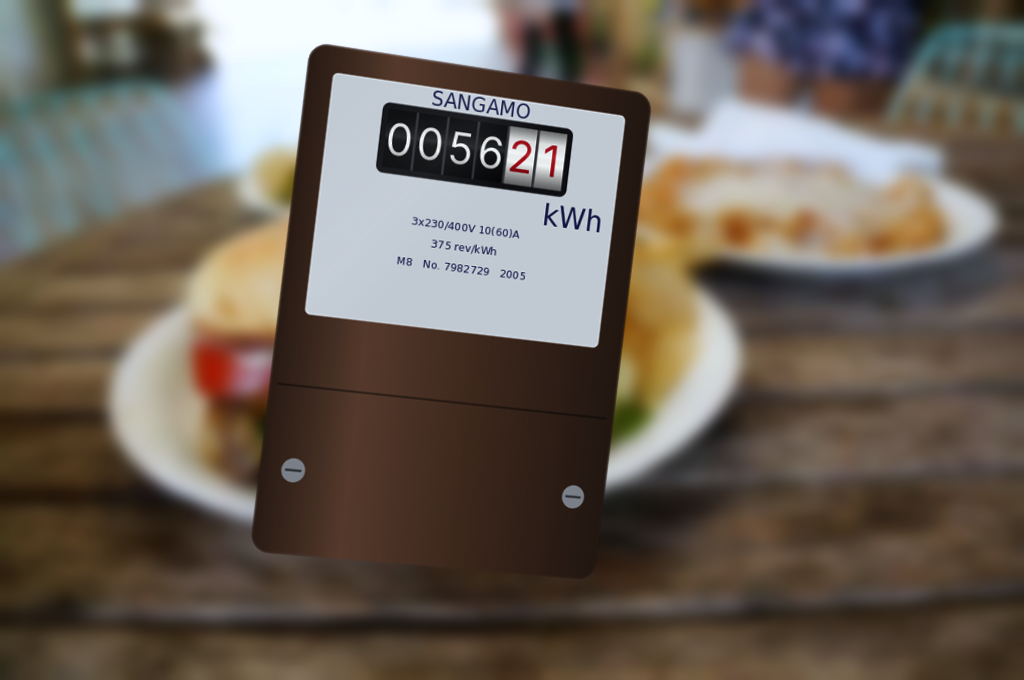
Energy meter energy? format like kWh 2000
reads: kWh 56.21
